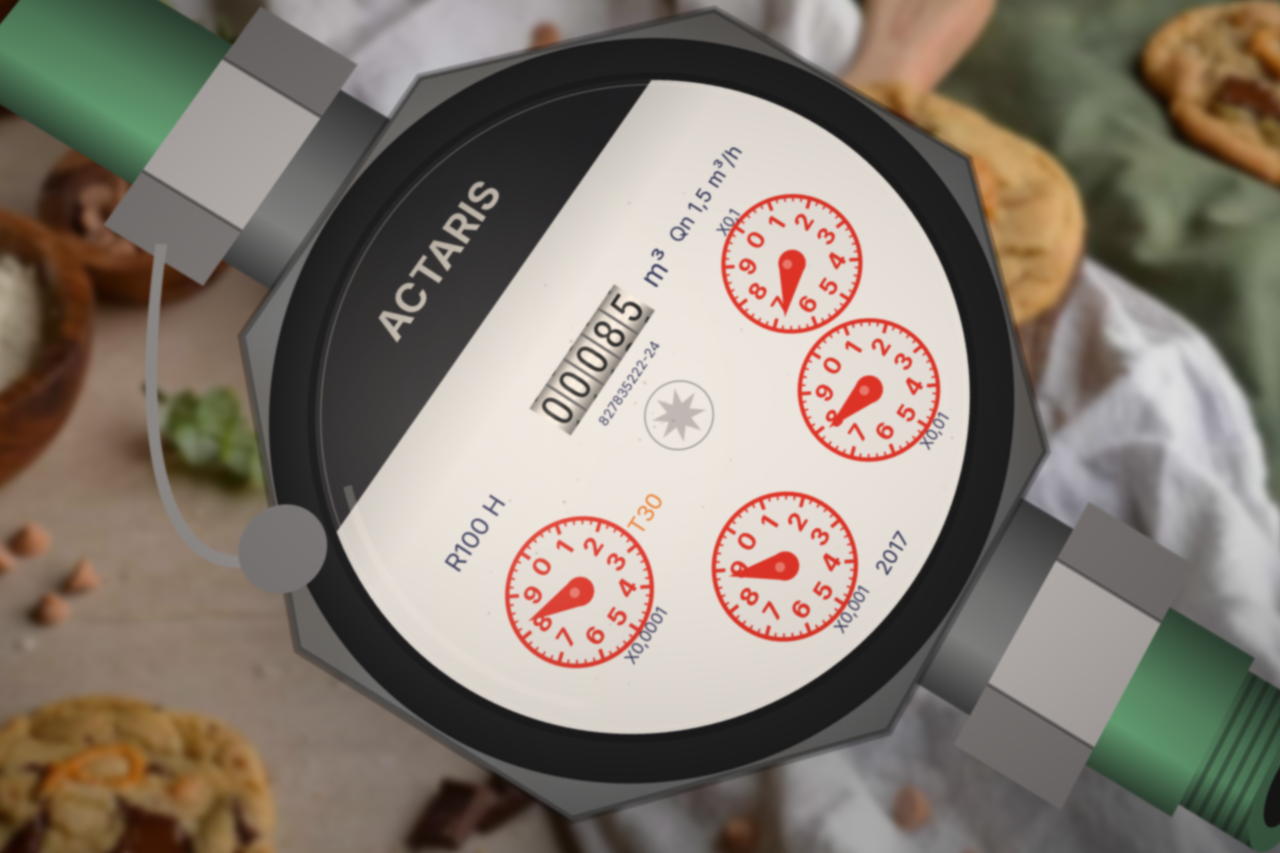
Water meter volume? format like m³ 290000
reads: m³ 85.6788
